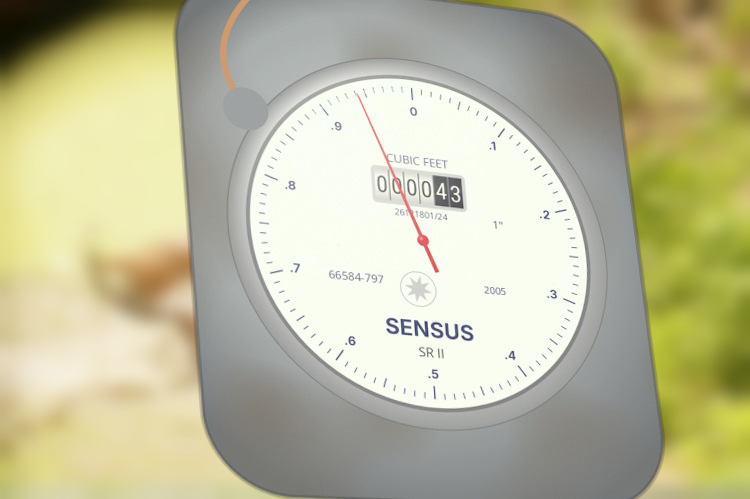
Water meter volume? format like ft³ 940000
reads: ft³ 42.94
